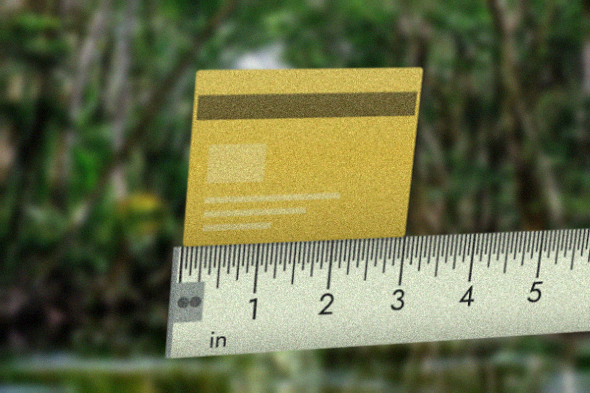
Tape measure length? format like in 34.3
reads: in 3
